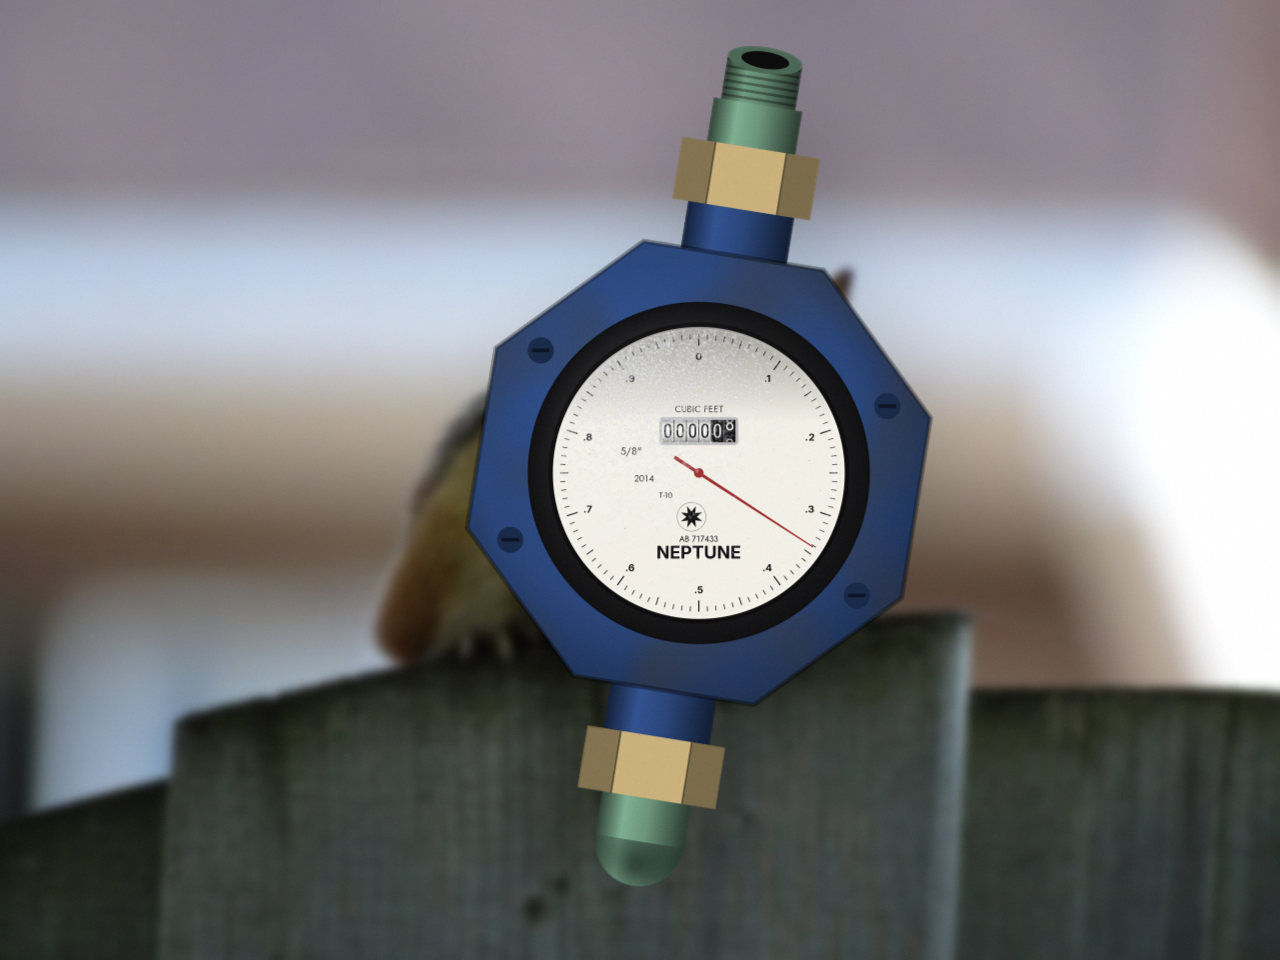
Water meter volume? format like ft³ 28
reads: ft³ 8.34
